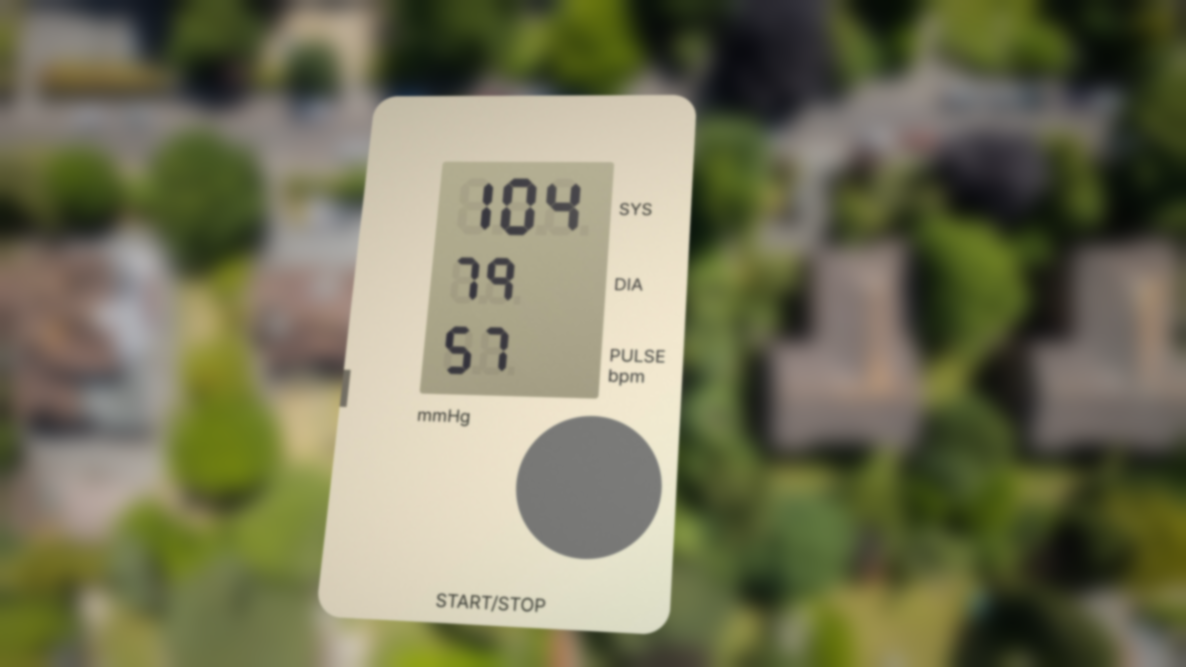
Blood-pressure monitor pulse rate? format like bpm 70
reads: bpm 57
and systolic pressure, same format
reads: mmHg 104
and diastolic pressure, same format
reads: mmHg 79
